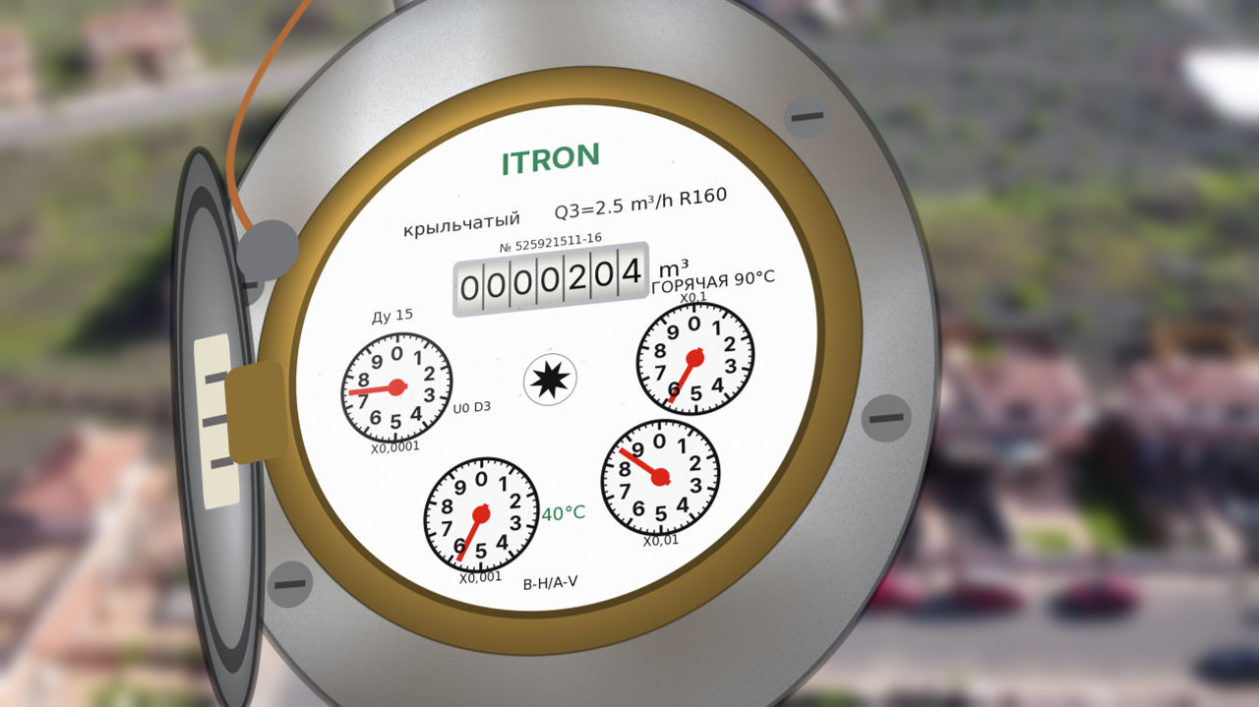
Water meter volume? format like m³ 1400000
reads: m³ 204.5857
